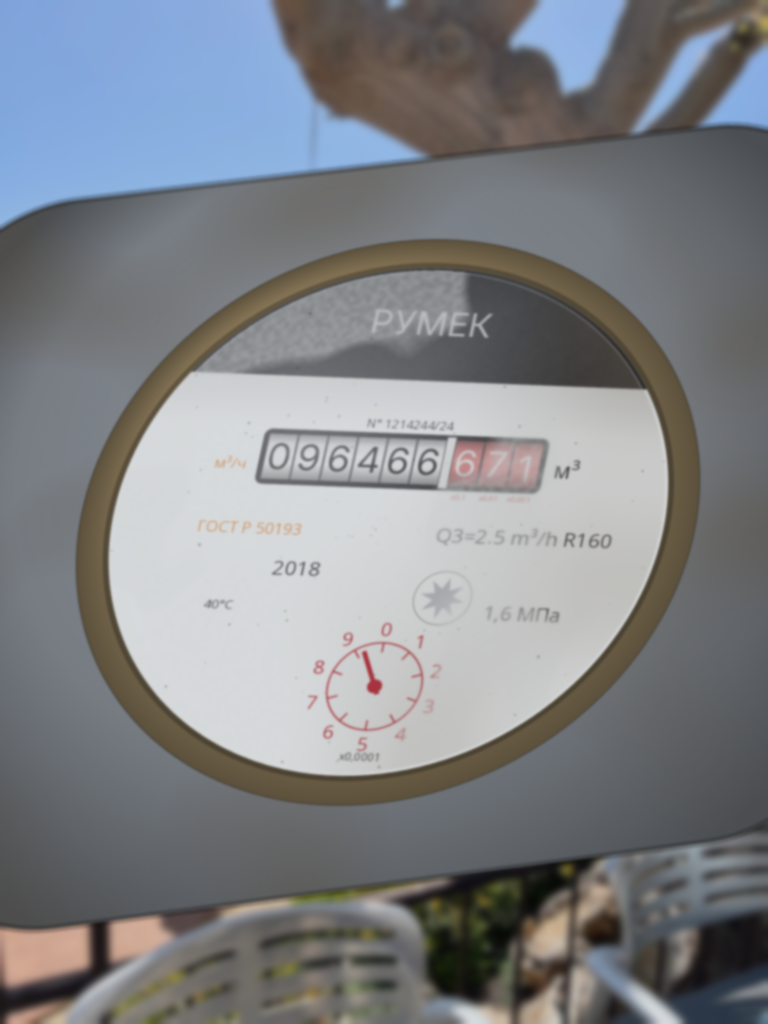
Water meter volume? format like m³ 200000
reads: m³ 96466.6709
